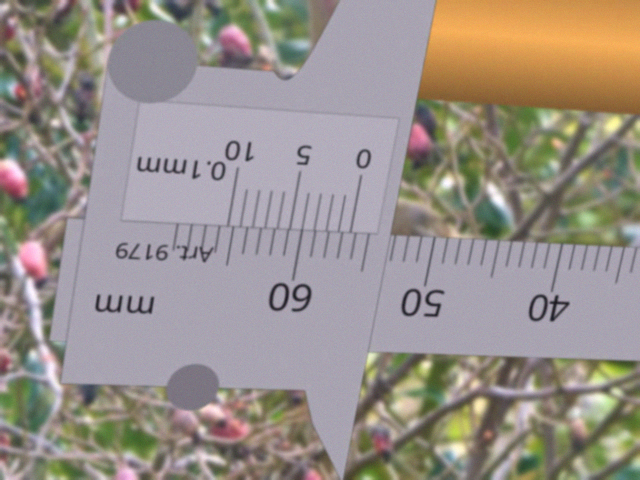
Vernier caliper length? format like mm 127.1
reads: mm 56.4
